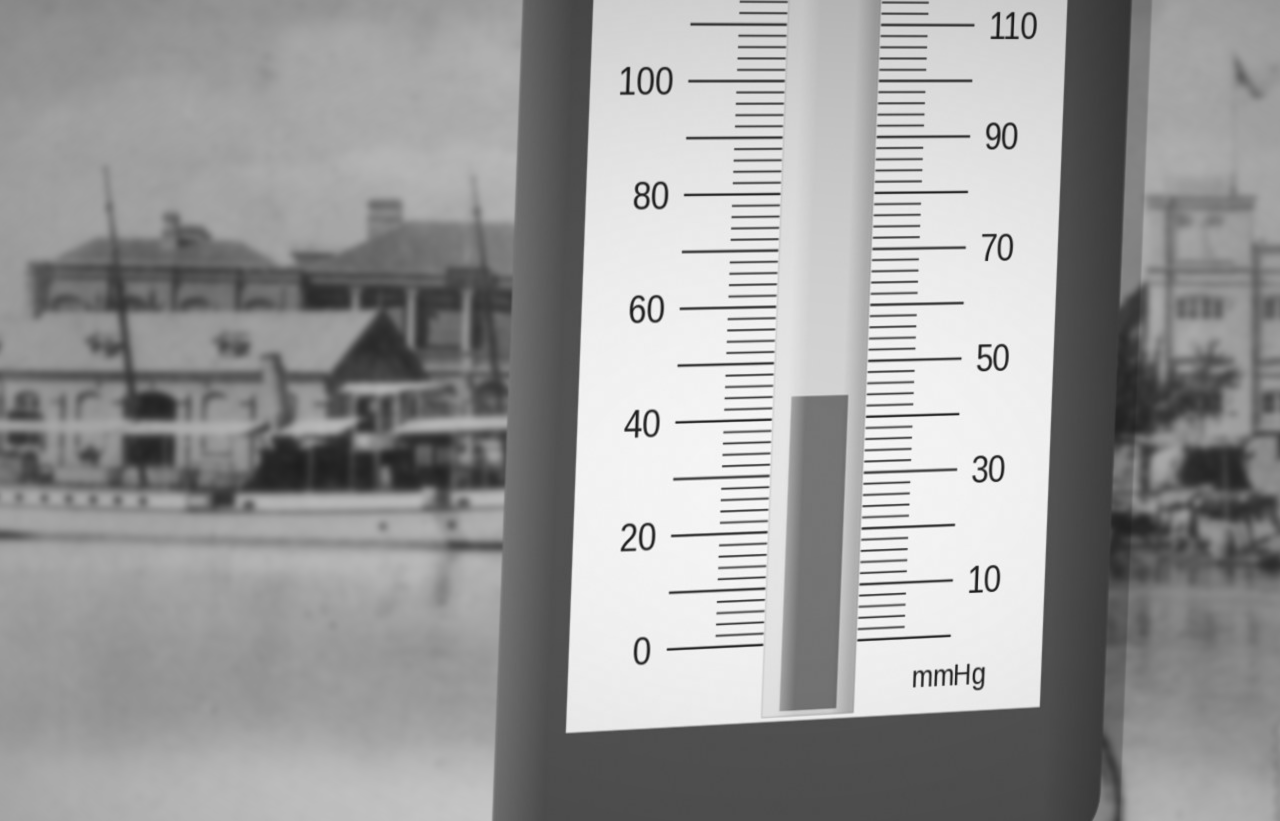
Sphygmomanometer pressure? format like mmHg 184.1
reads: mmHg 44
